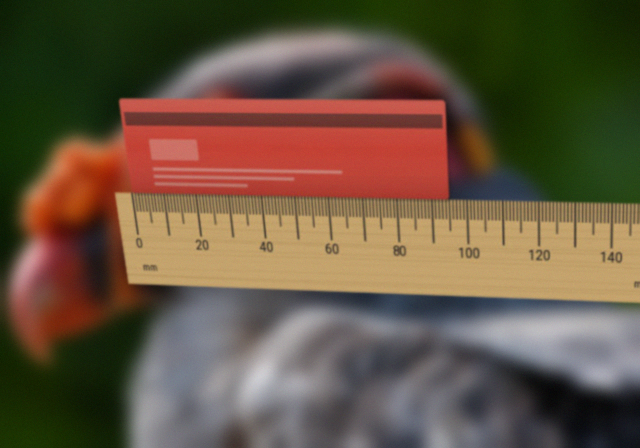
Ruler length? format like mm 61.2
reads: mm 95
